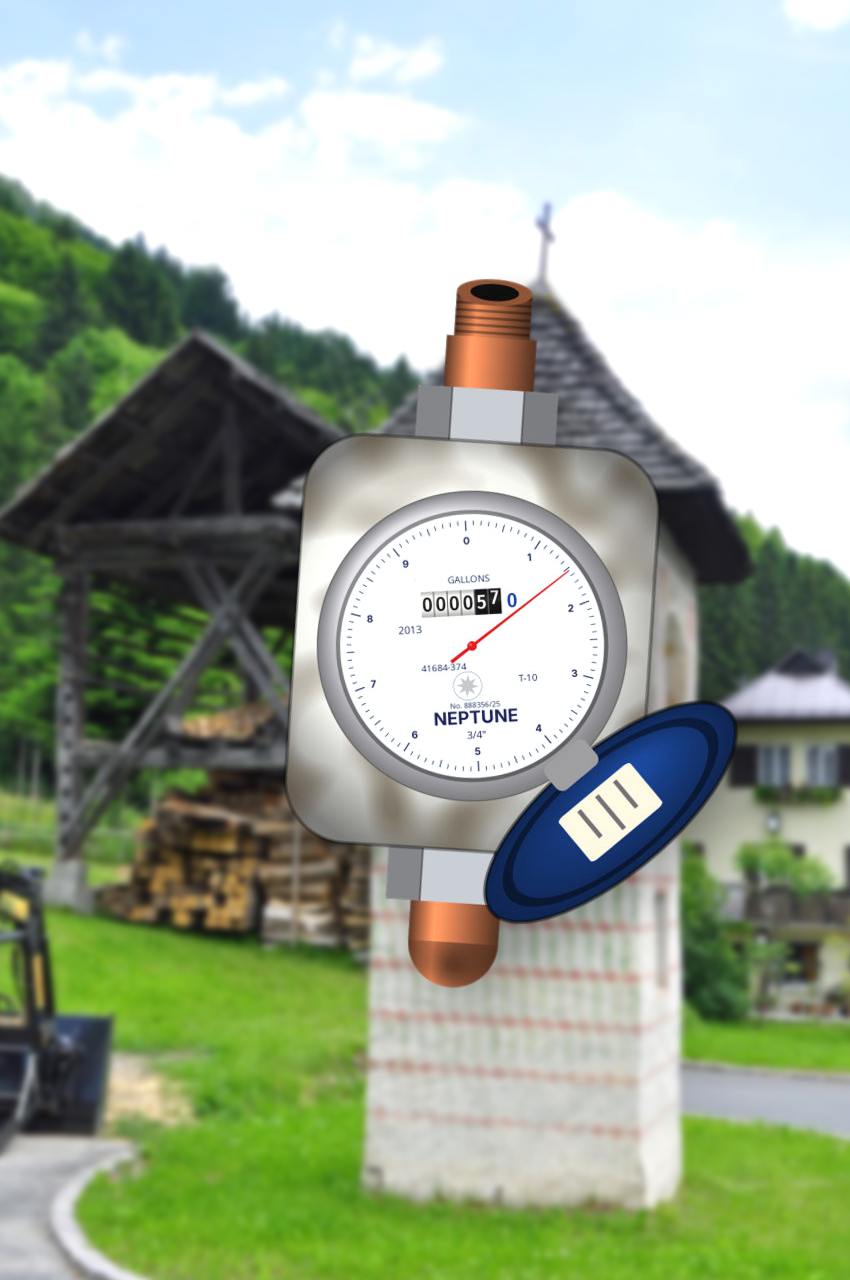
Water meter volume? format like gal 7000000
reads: gal 571.5
